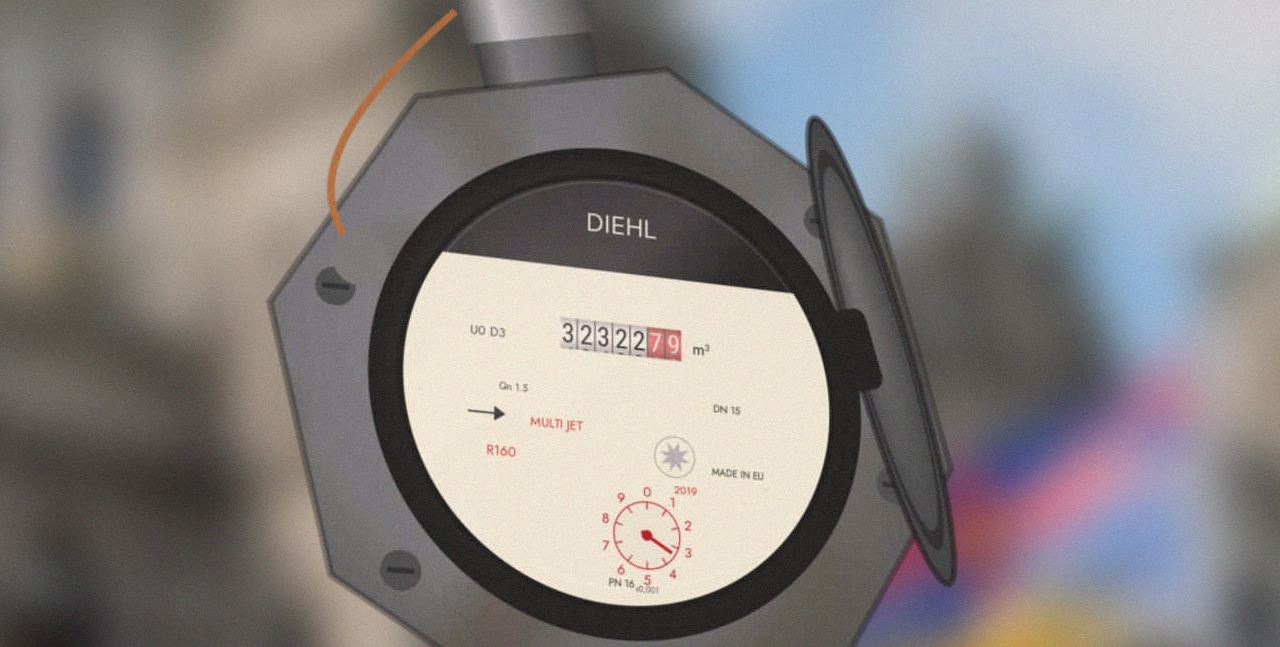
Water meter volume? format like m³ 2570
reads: m³ 32322.793
